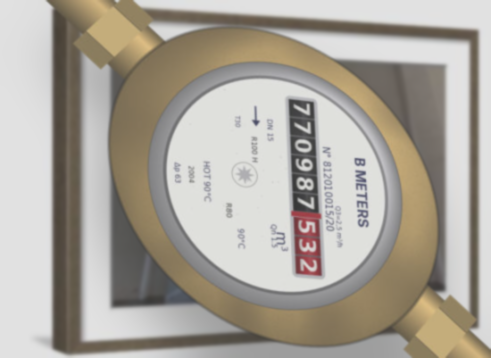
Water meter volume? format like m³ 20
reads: m³ 770987.532
